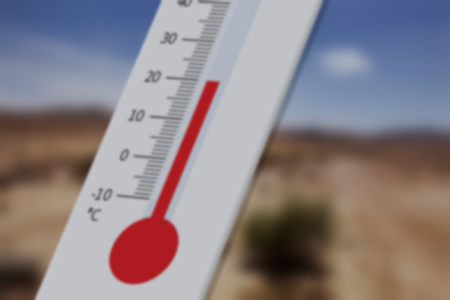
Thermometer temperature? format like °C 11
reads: °C 20
